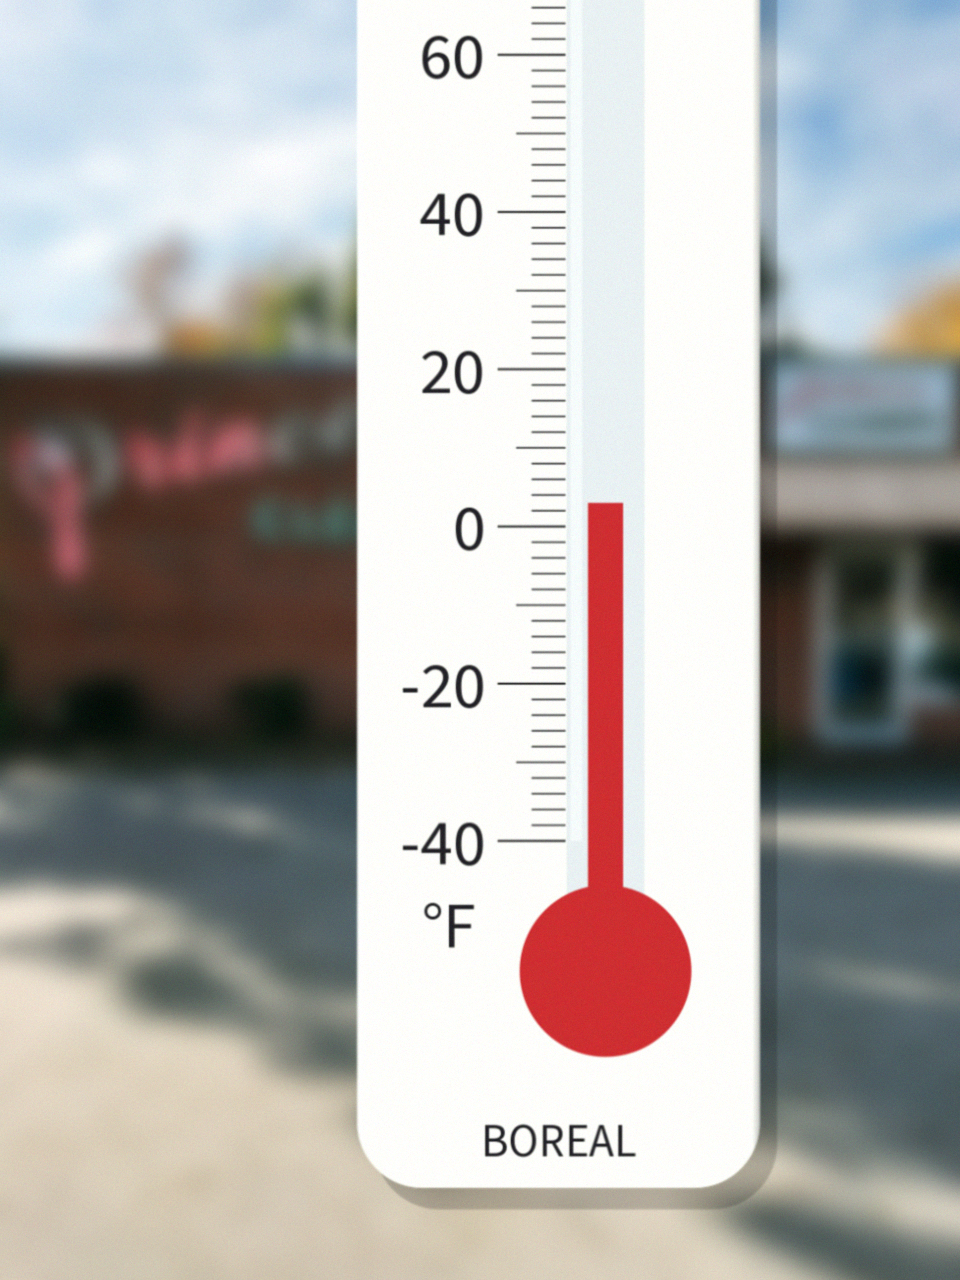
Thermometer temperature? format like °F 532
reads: °F 3
